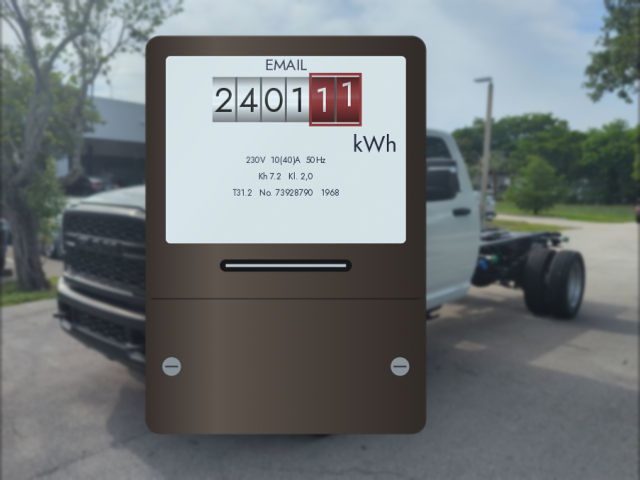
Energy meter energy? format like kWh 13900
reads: kWh 2401.11
